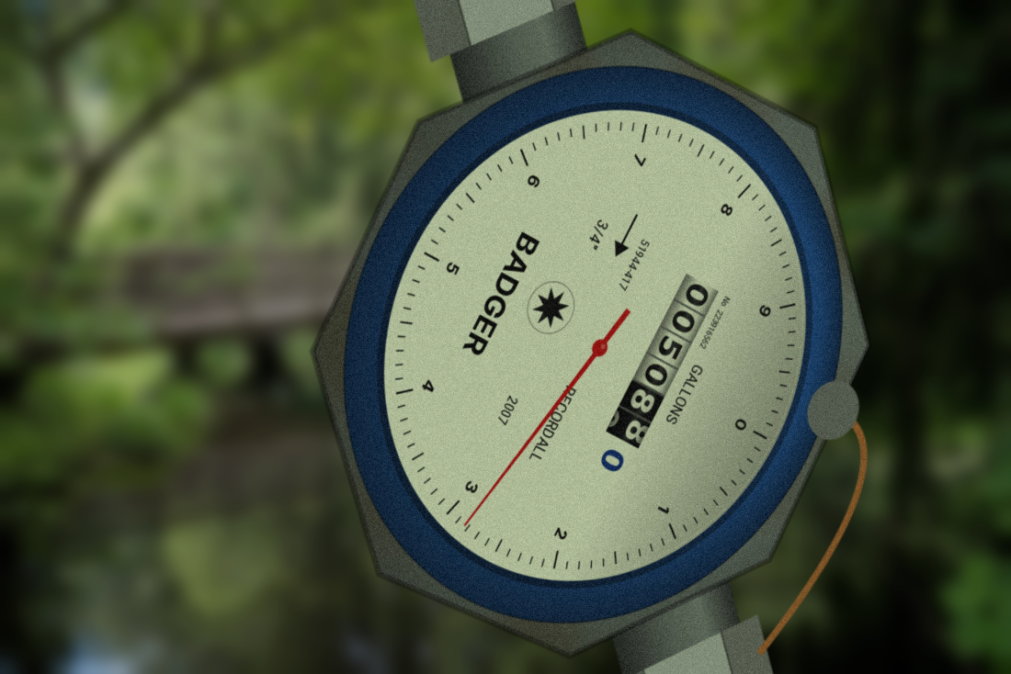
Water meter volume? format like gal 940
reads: gal 50882.8
